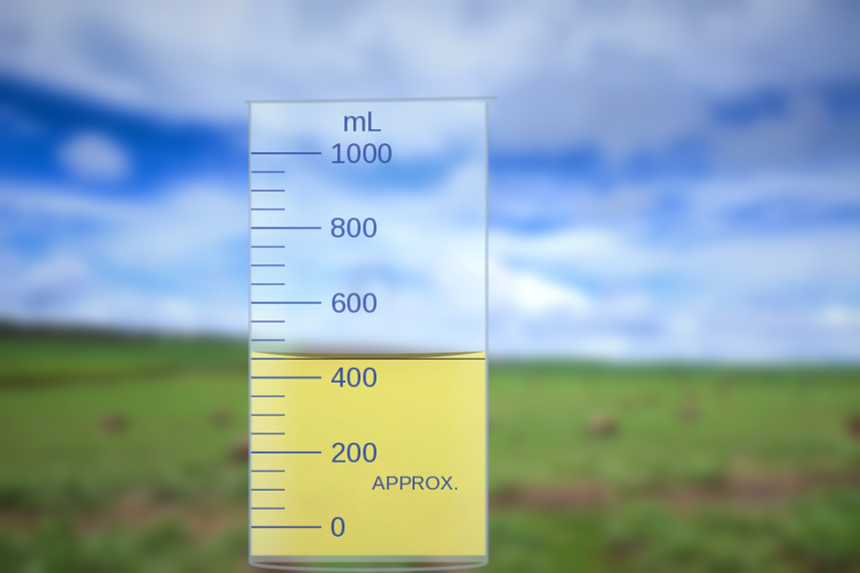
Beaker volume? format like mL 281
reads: mL 450
